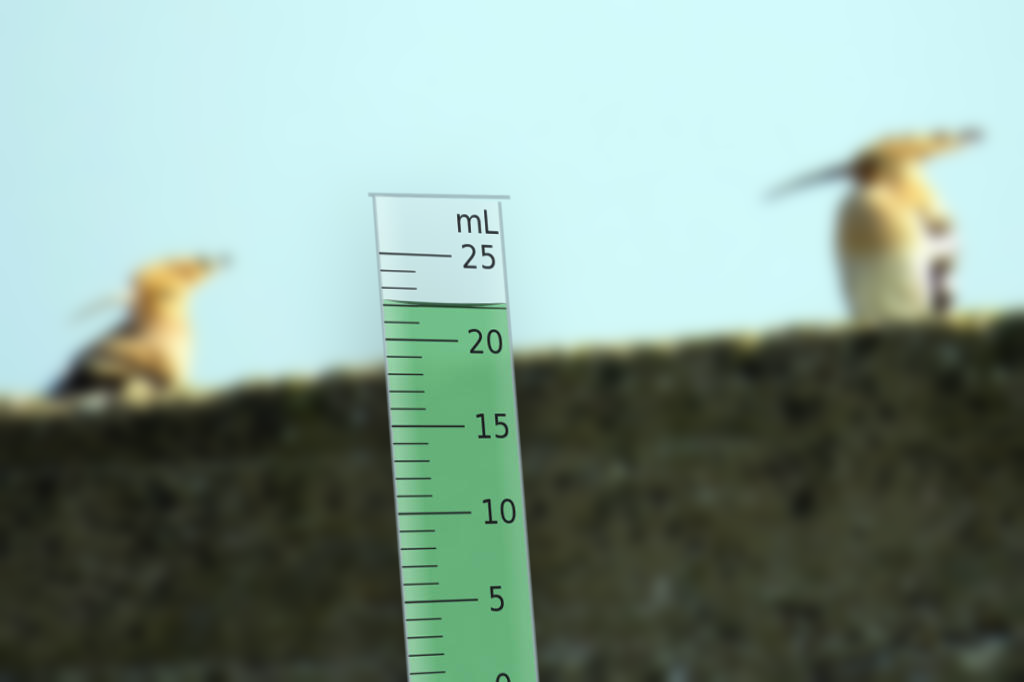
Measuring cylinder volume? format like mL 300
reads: mL 22
